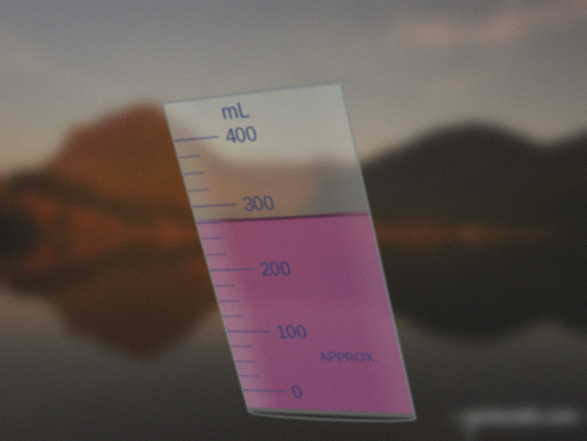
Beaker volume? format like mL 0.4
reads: mL 275
